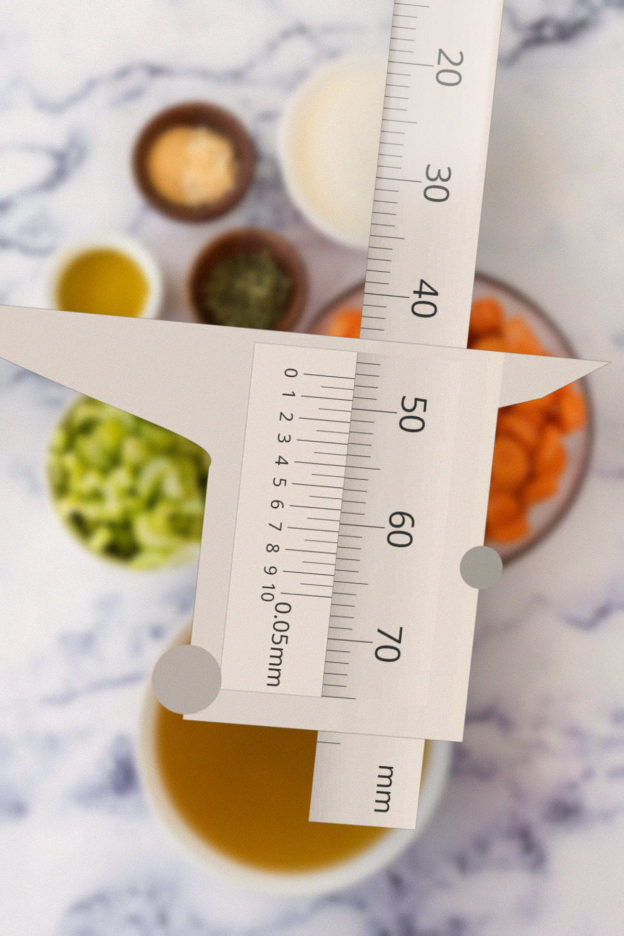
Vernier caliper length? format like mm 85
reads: mm 47.4
